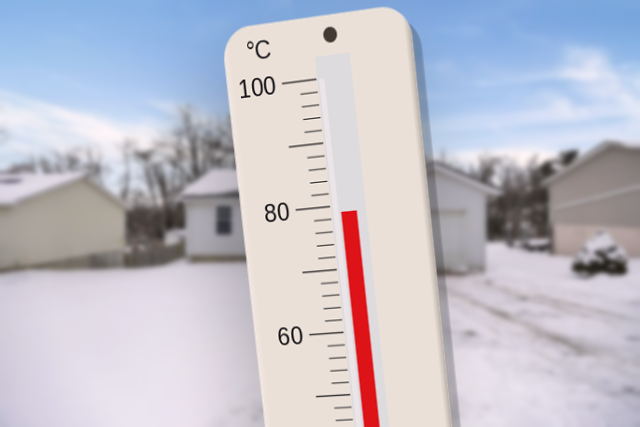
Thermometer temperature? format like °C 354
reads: °C 79
